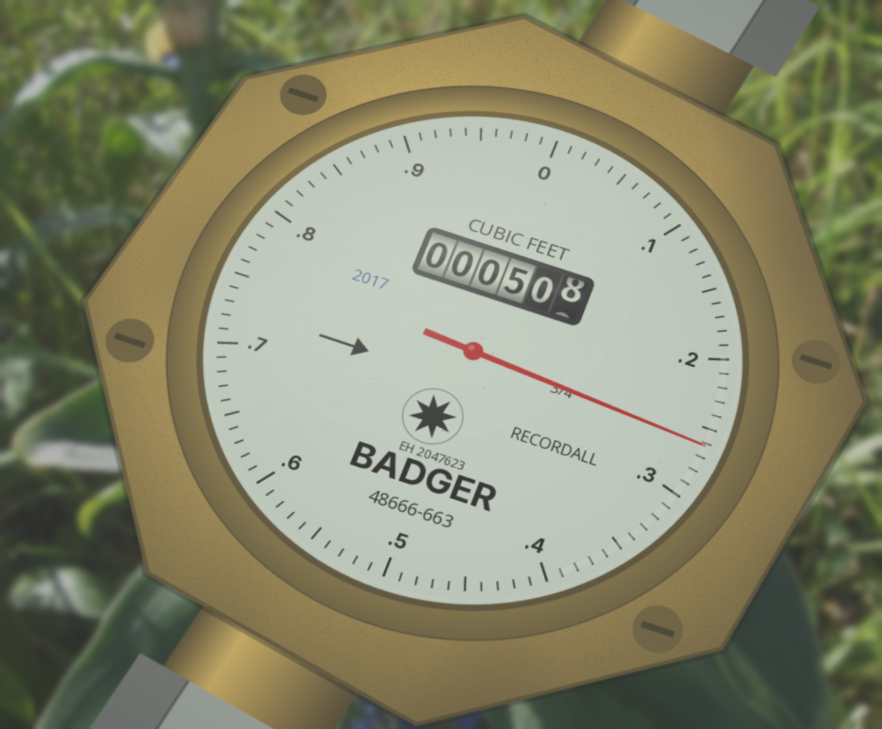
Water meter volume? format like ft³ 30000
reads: ft³ 508.26
